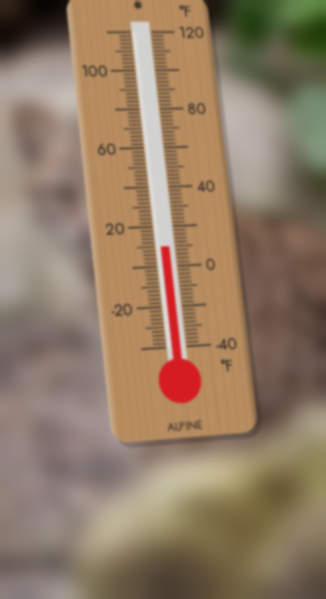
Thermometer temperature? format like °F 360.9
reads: °F 10
